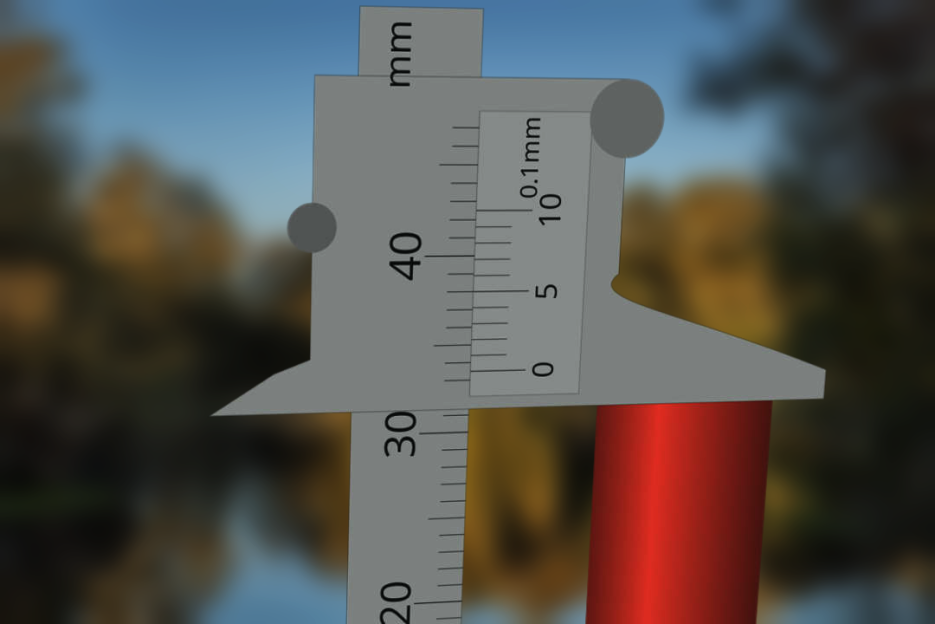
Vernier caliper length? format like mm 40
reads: mm 33.5
